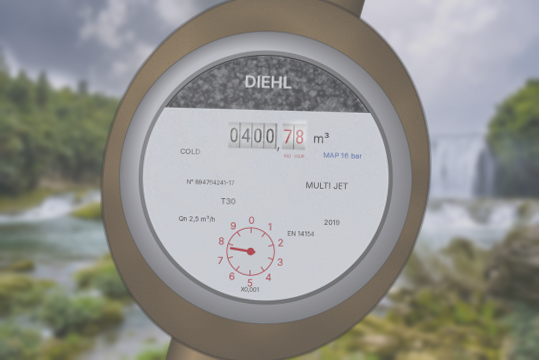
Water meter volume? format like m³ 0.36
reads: m³ 400.787
